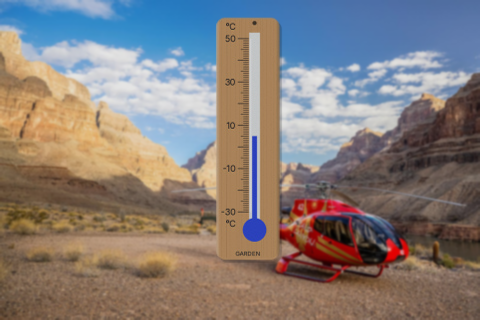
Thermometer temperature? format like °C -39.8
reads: °C 5
